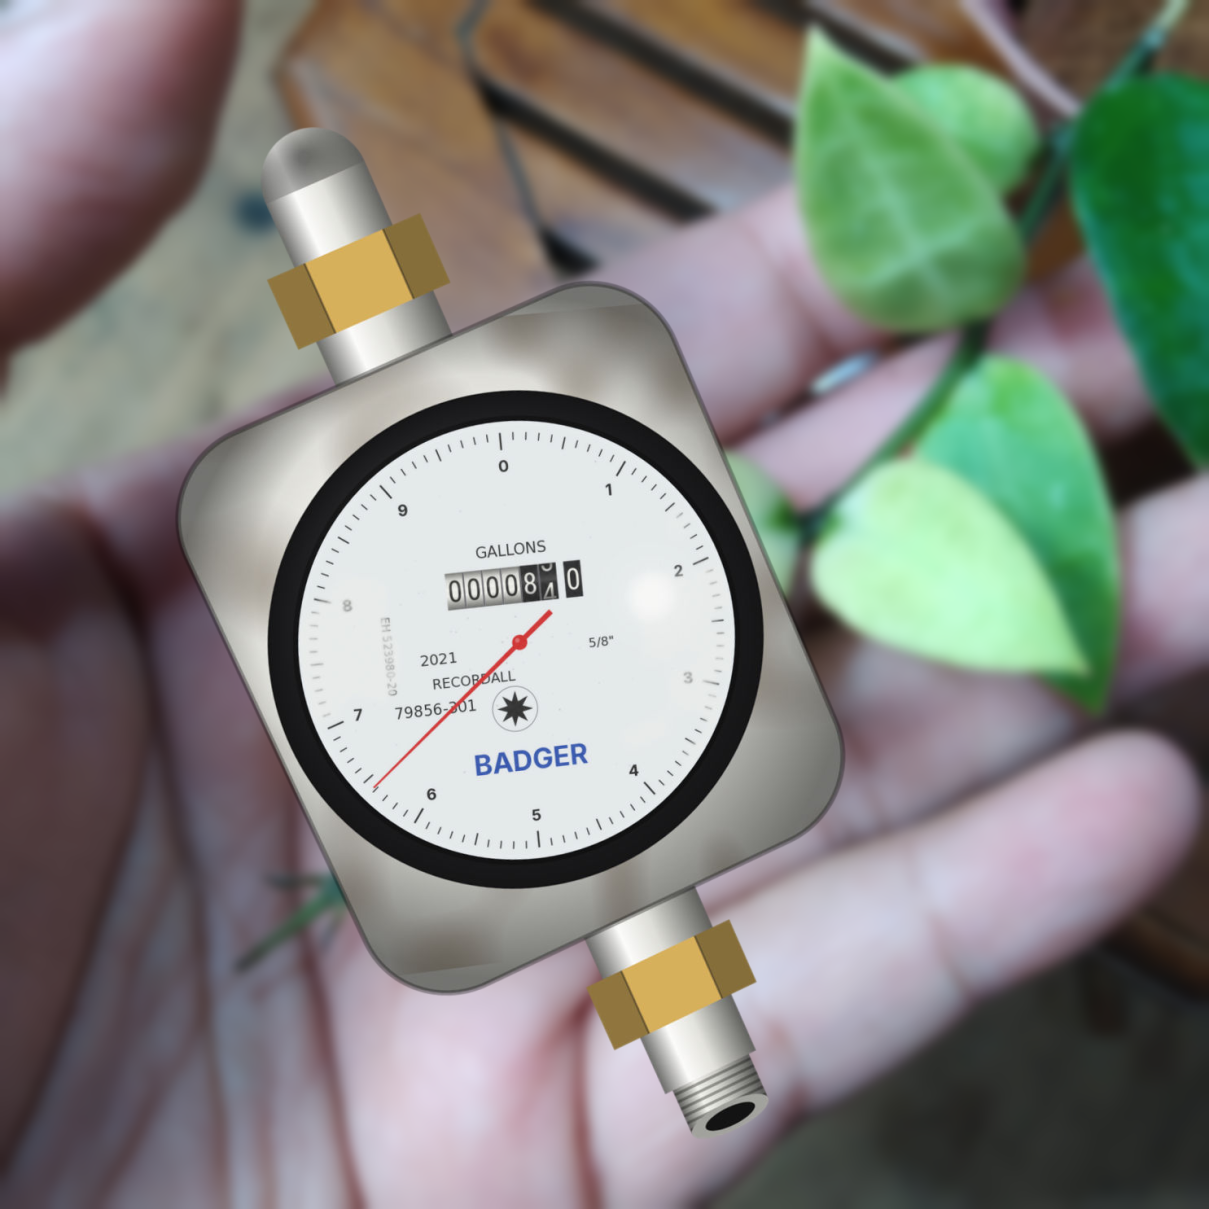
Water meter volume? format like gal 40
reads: gal 836.4
